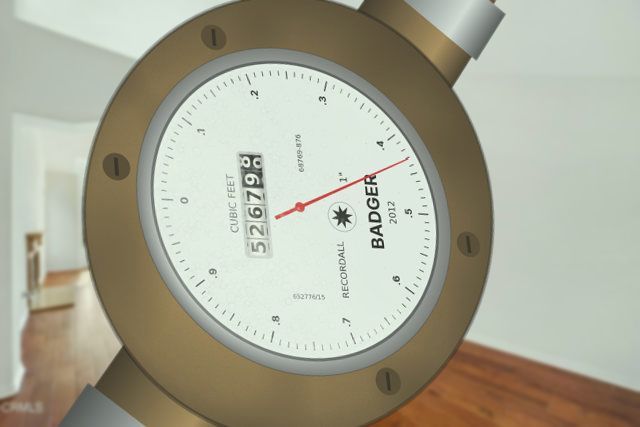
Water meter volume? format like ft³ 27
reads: ft³ 526798.43
